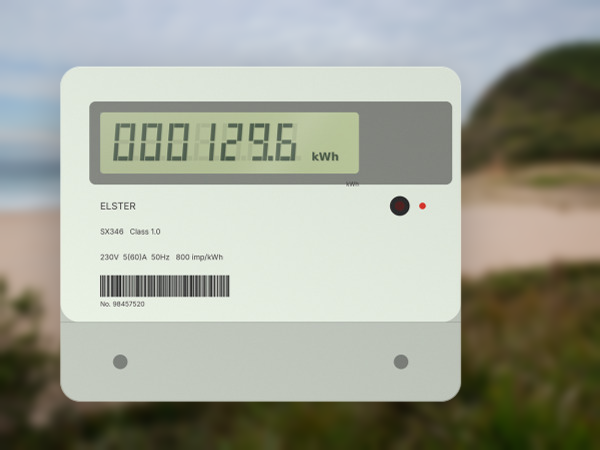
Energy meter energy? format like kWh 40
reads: kWh 129.6
